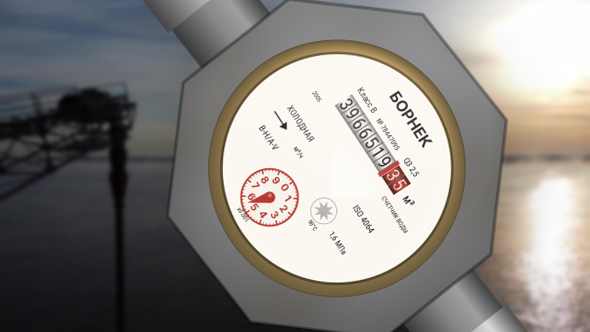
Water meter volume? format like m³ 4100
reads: m³ 3966519.355
